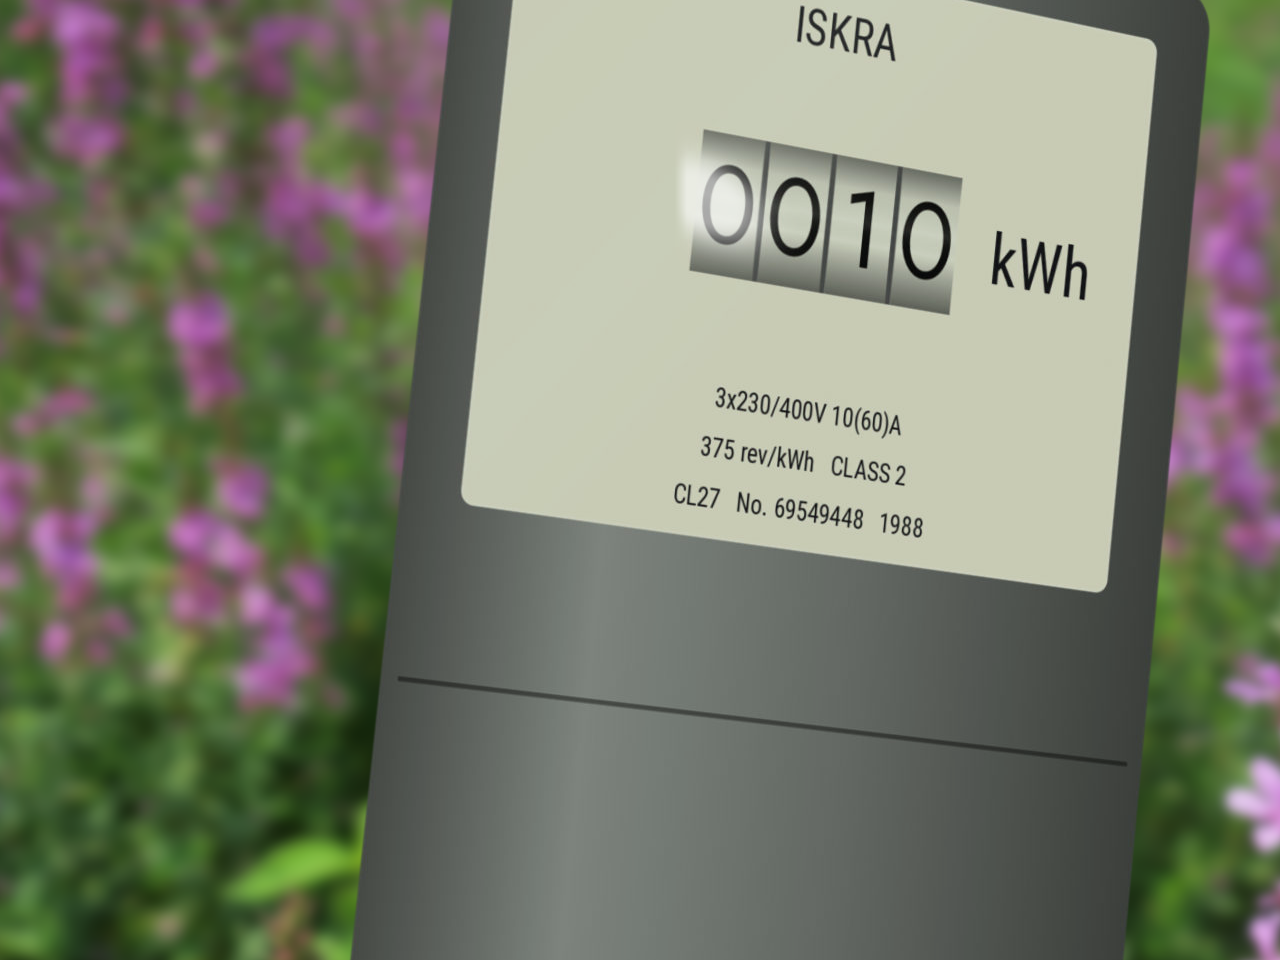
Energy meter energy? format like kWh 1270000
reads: kWh 10
